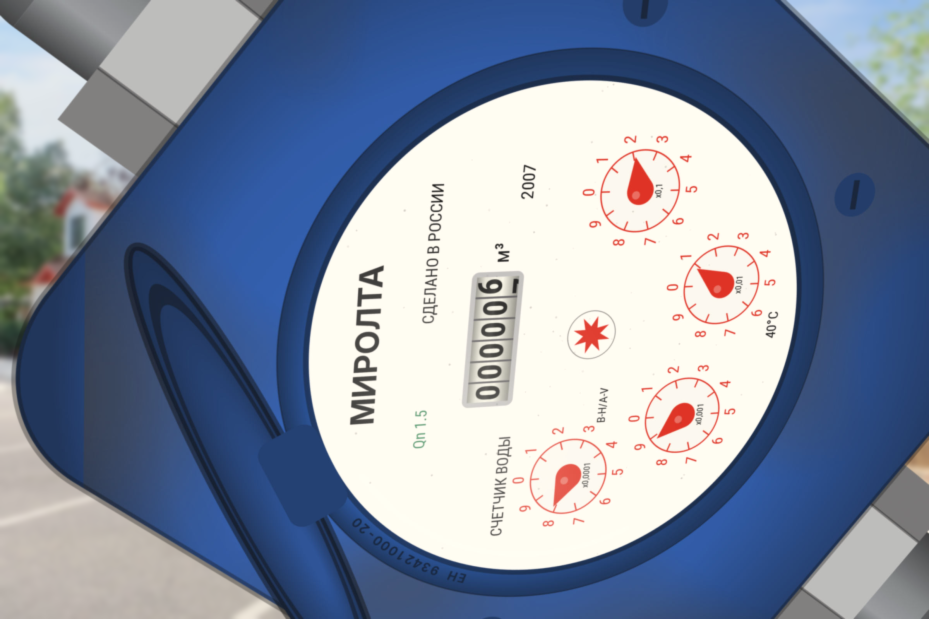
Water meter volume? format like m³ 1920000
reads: m³ 6.2088
